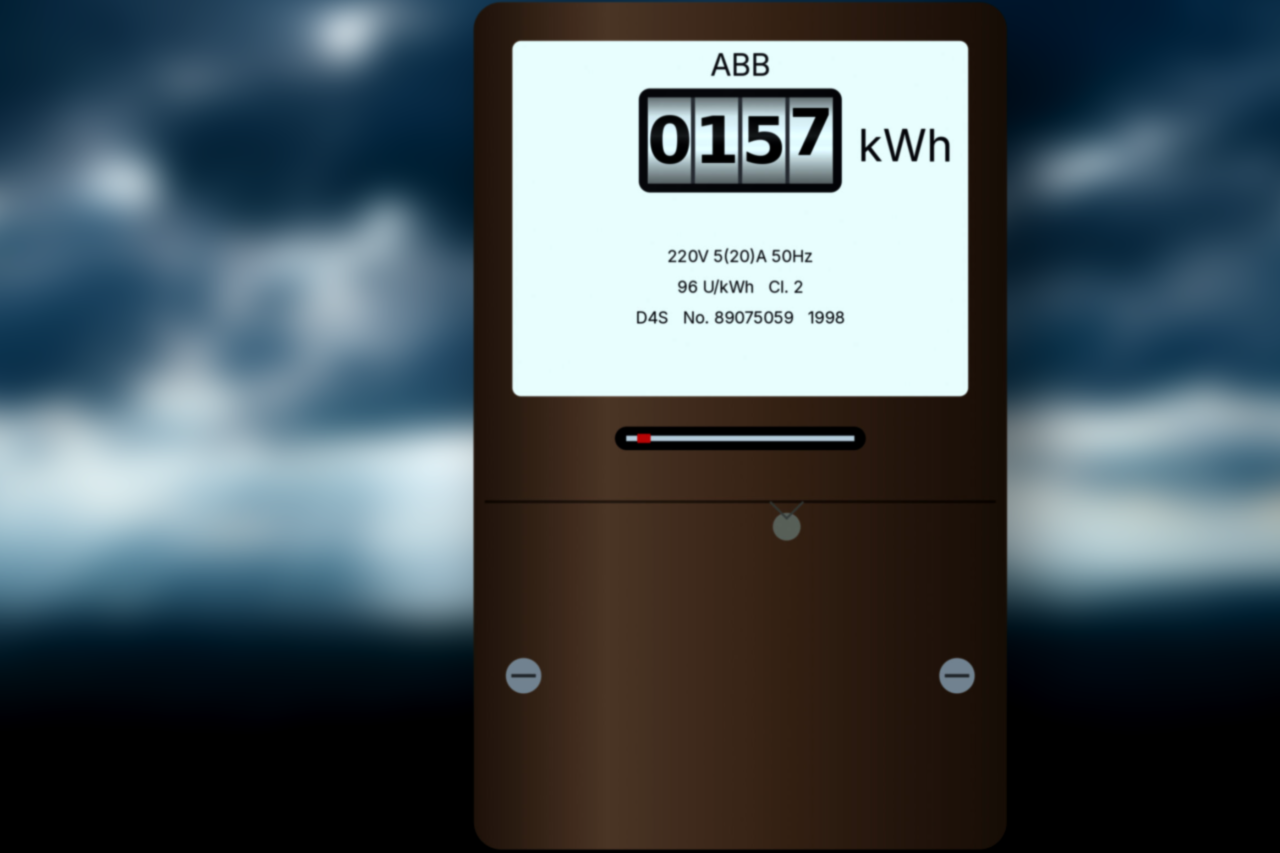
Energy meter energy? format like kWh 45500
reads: kWh 157
